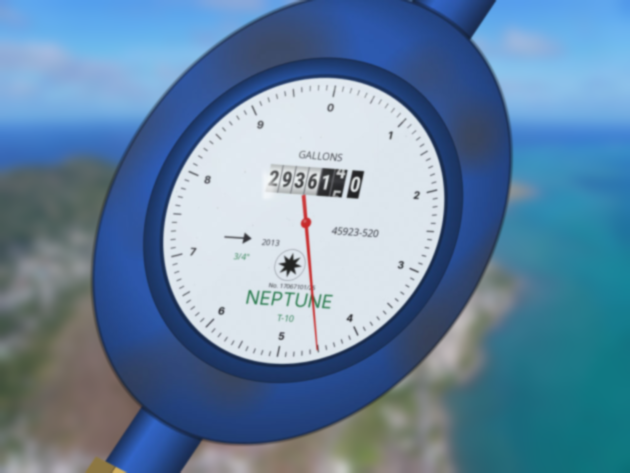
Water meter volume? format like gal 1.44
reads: gal 2936144.5
